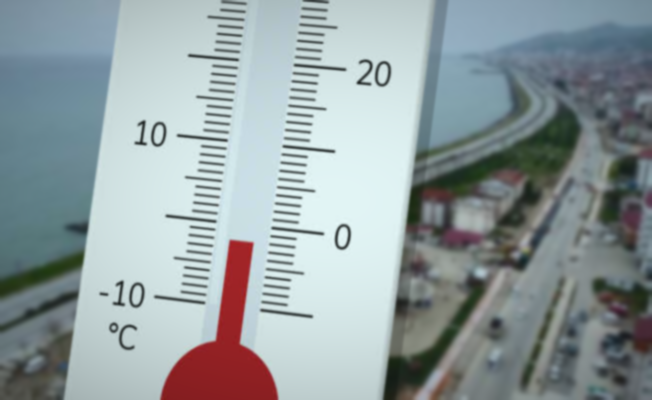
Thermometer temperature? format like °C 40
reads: °C -2
